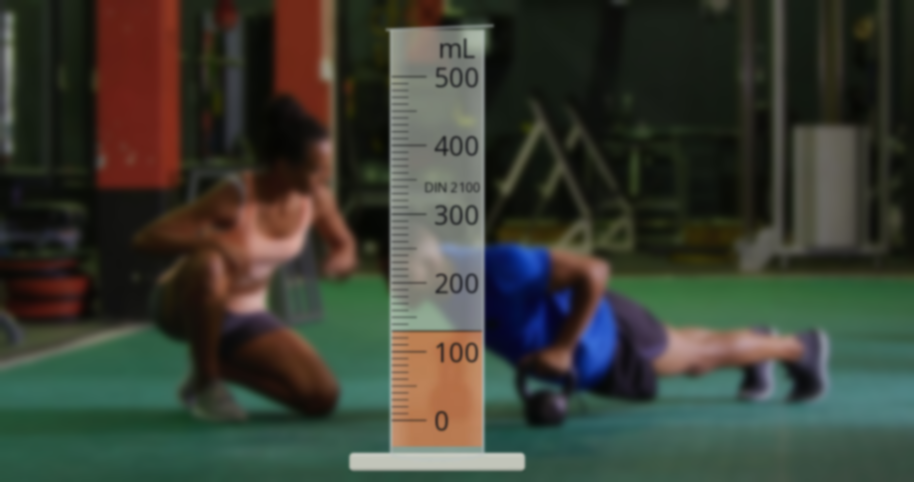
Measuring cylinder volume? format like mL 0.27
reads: mL 130
